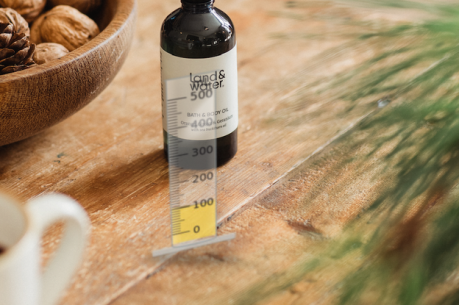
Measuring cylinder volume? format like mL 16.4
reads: mL 100
